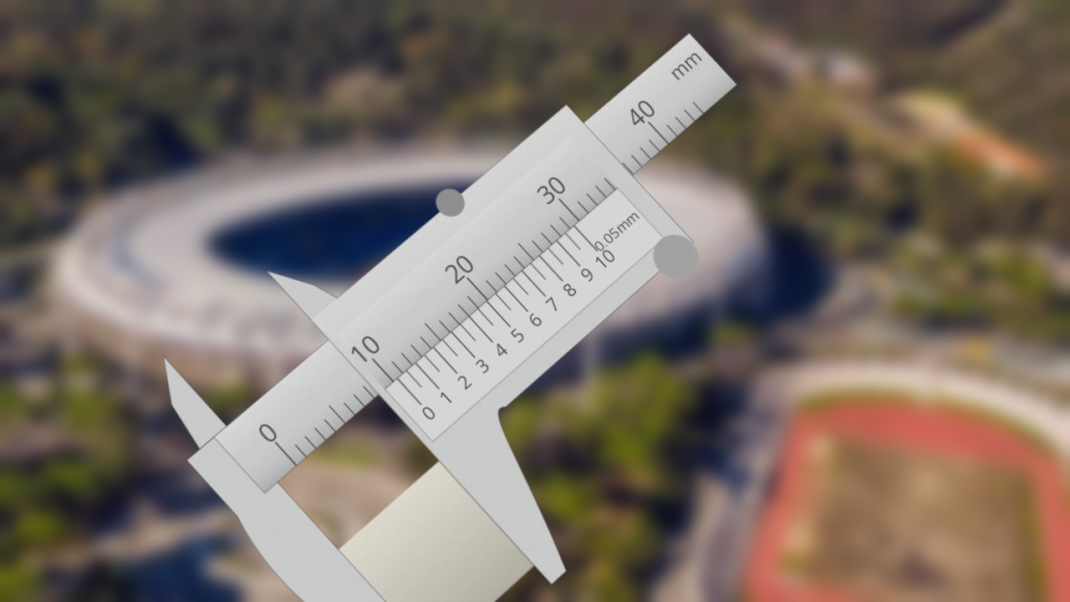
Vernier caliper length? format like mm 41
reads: mm 10.4
